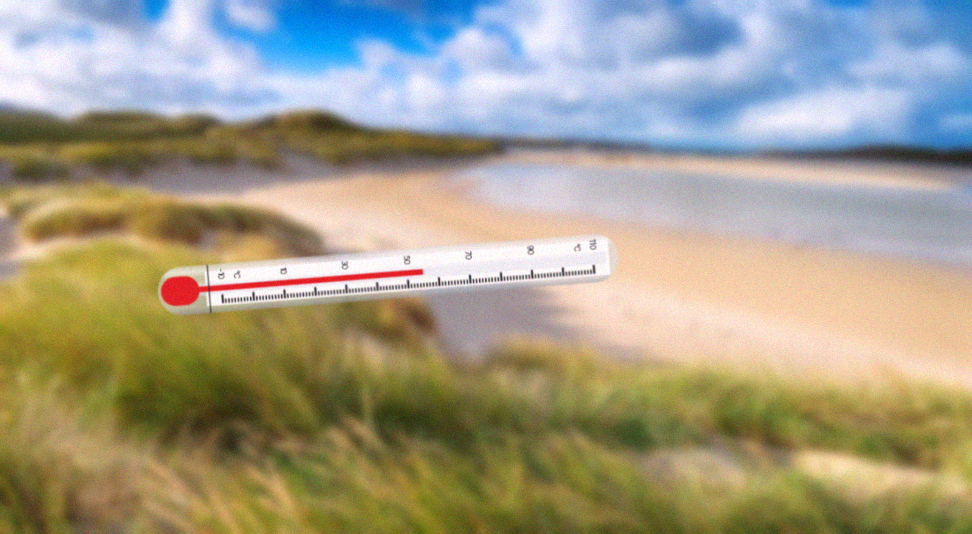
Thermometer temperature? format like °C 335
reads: °C 55
